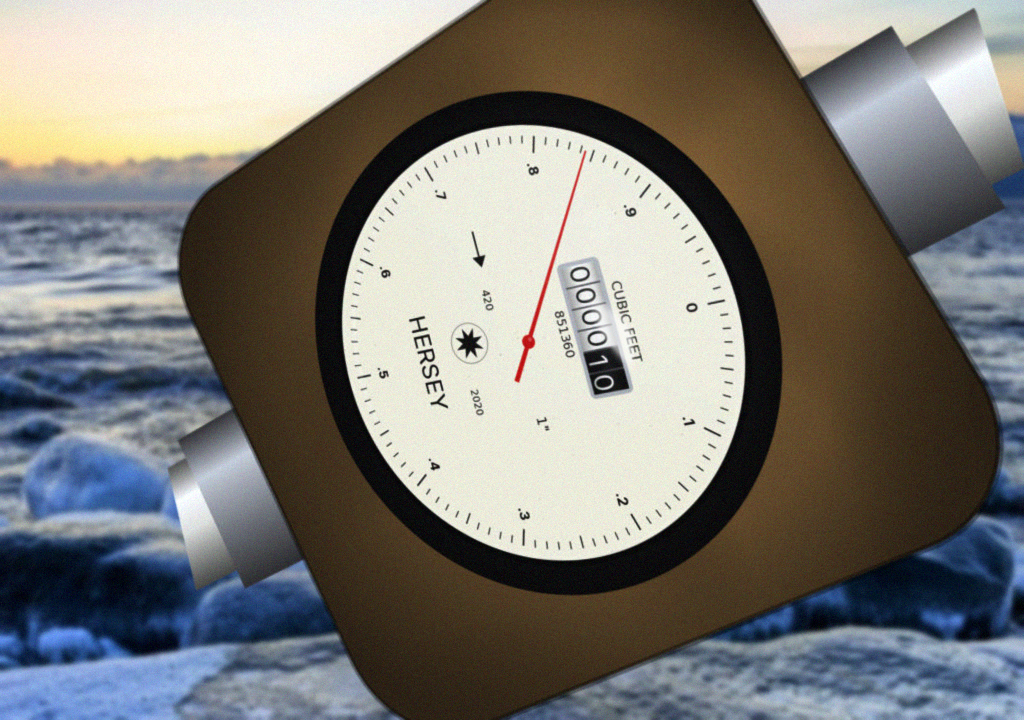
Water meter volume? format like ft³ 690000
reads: ft³ 9.84
